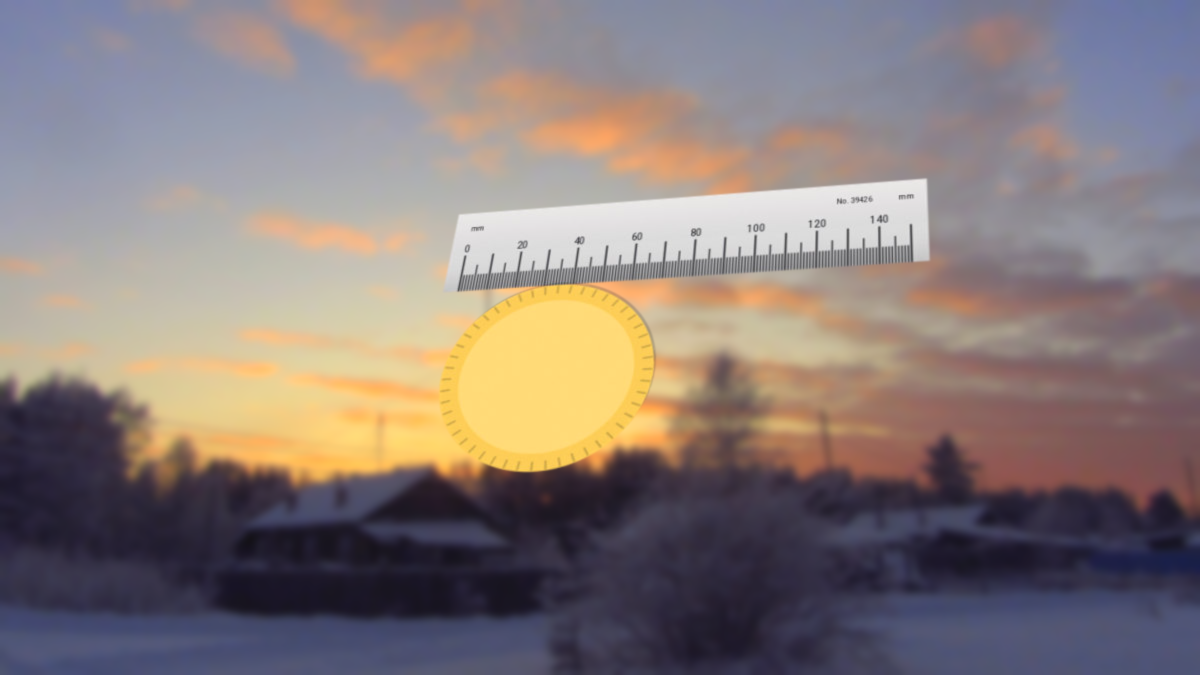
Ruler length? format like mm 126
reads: mm 70
